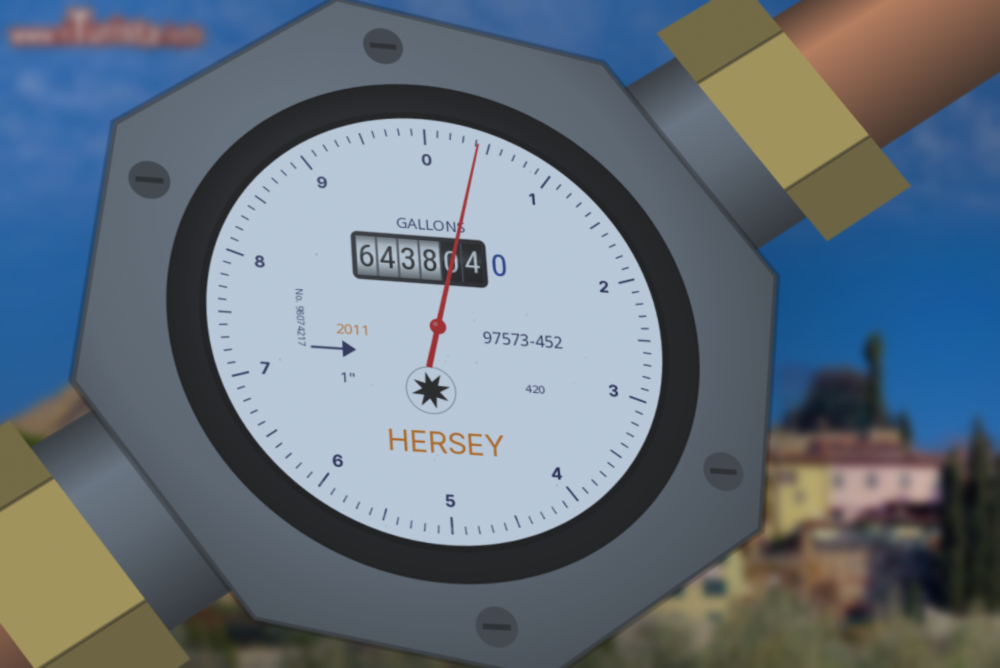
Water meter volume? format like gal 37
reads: gal 6438040.4
